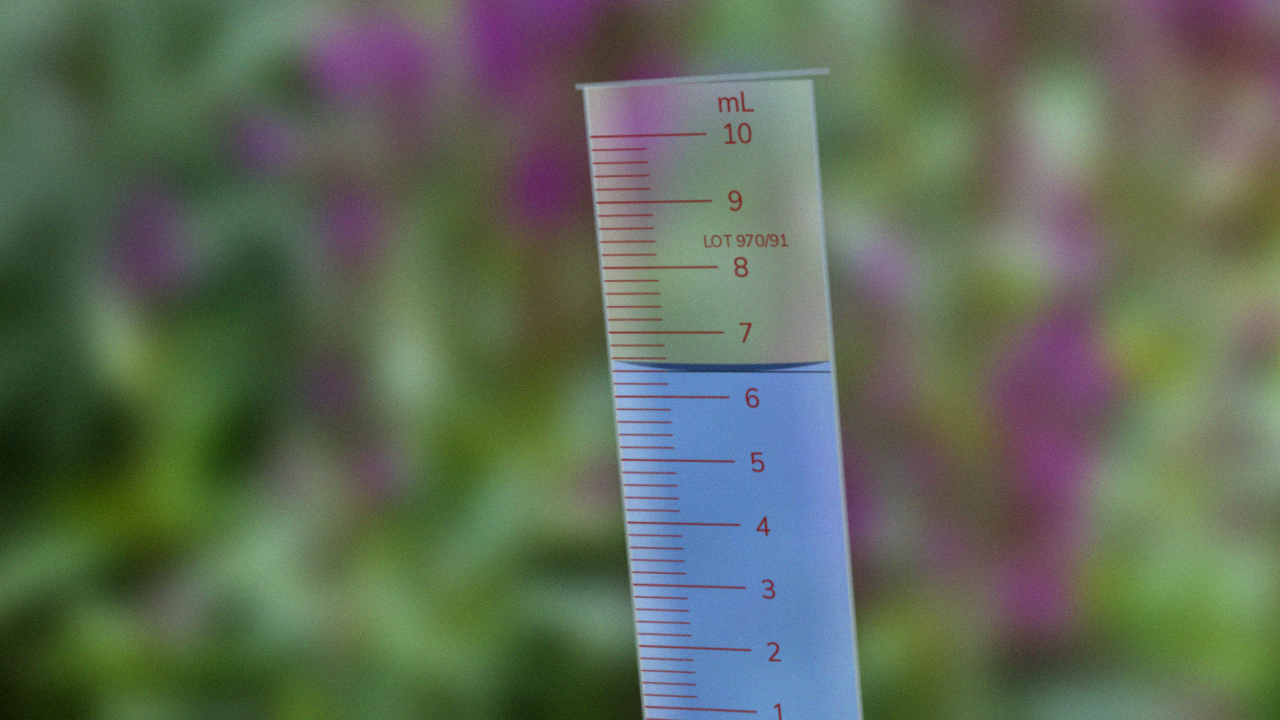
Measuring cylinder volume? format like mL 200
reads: mL 6.4
